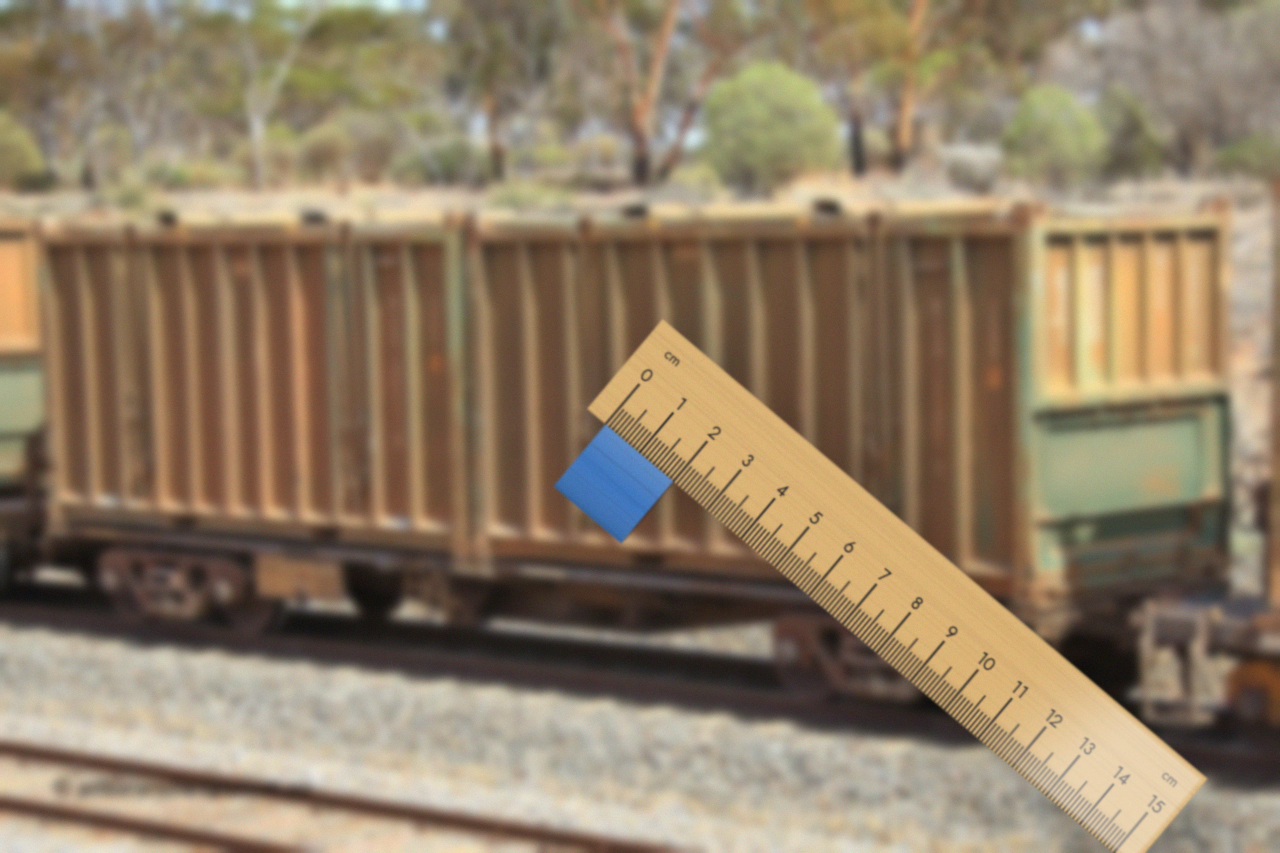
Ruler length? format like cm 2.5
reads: cm 2
